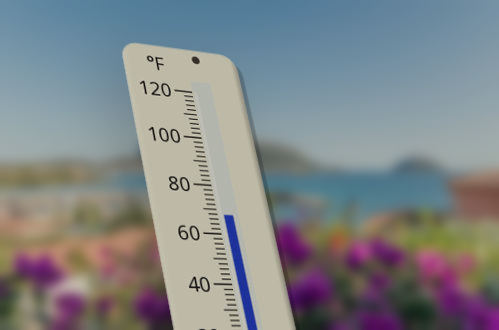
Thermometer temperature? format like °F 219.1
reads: °F 68
